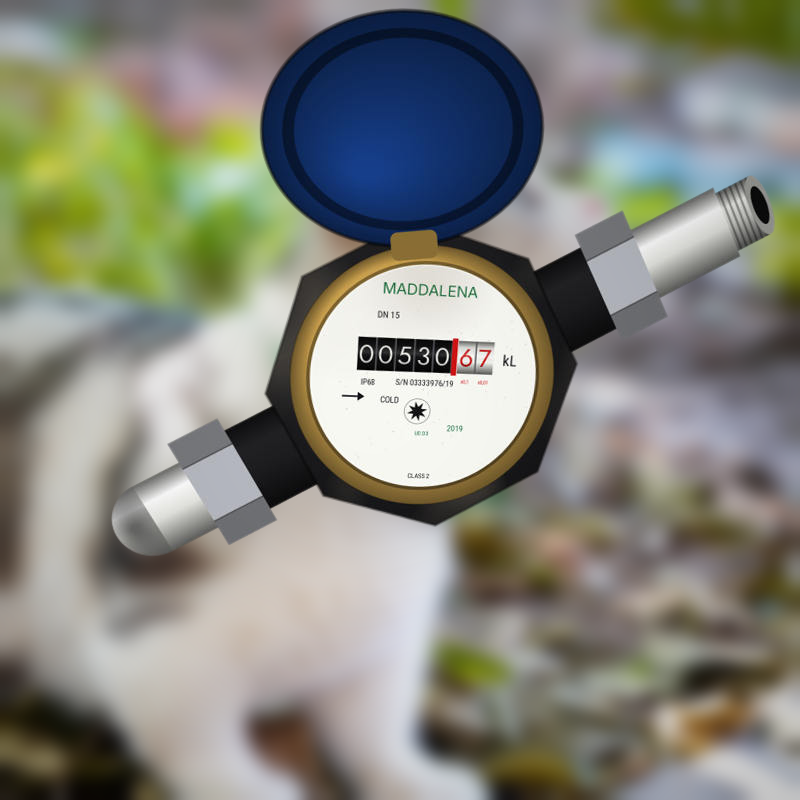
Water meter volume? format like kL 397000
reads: kL 530.67
